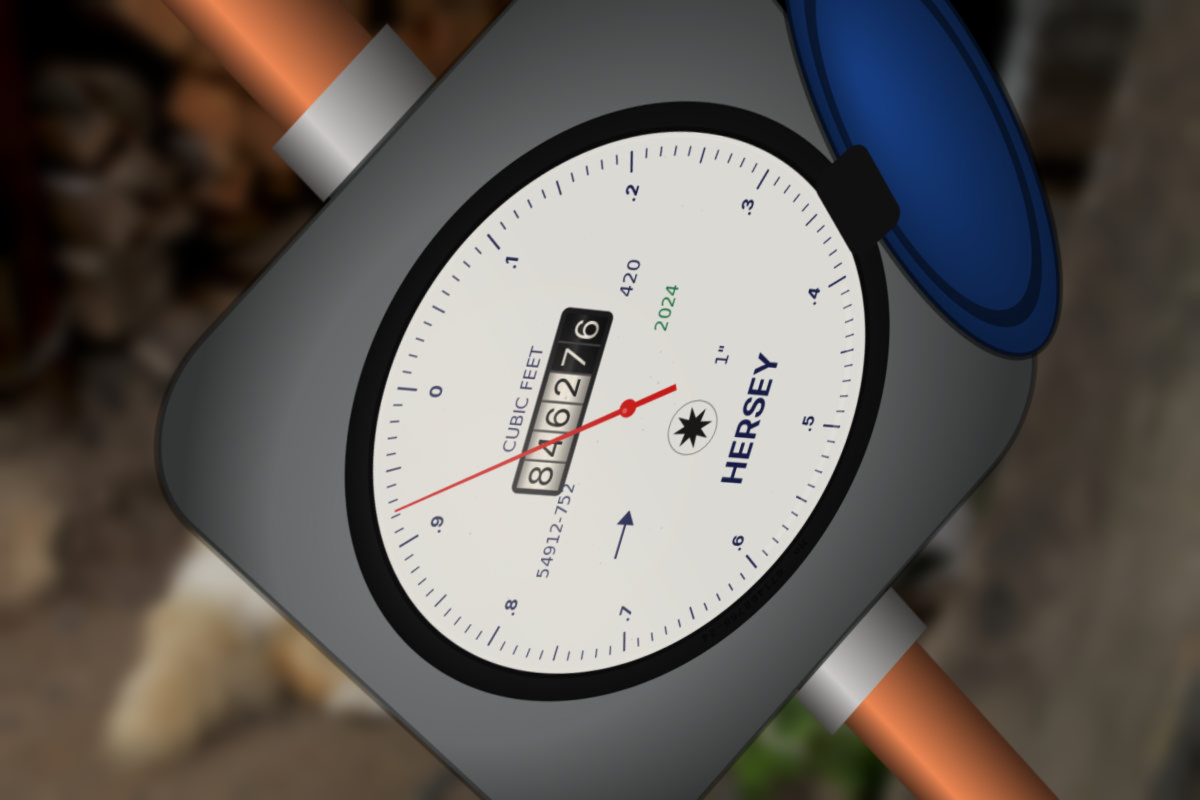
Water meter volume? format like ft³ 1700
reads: ft³ 846275.92
